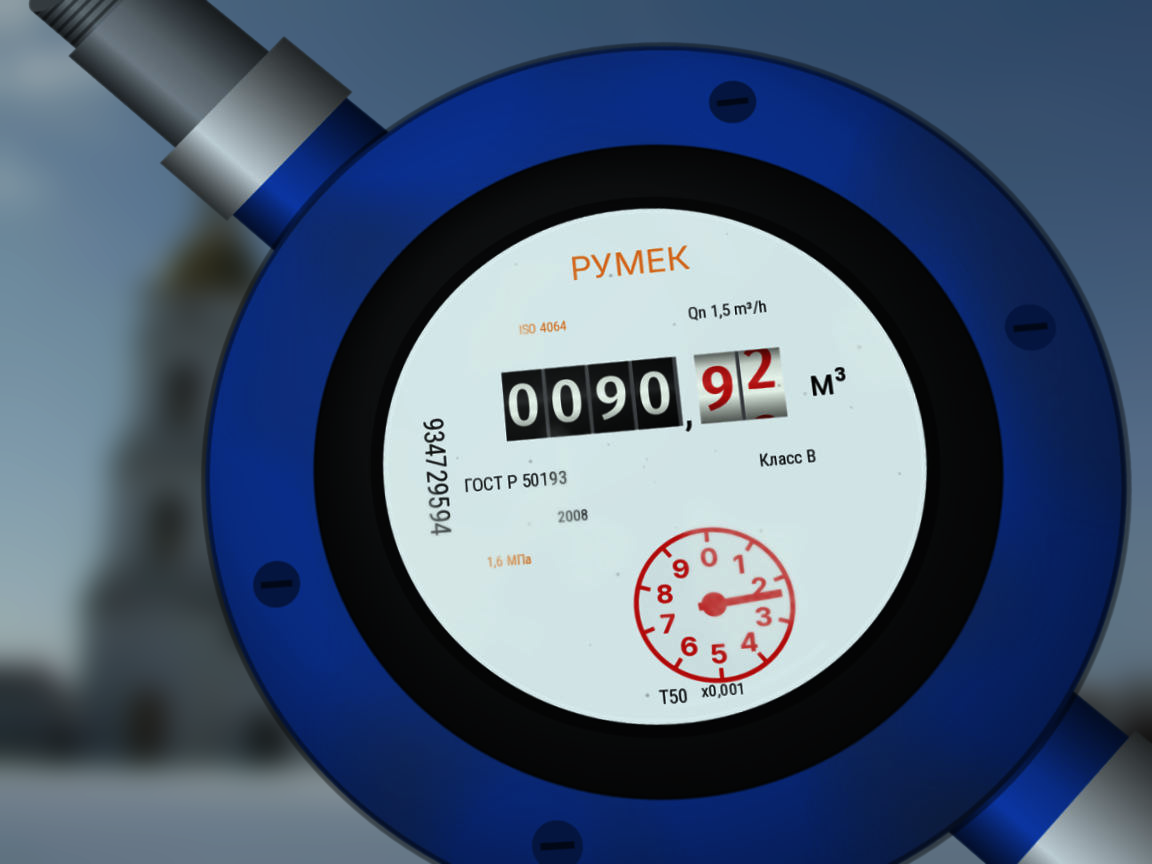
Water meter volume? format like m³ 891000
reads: m³ 90.922
